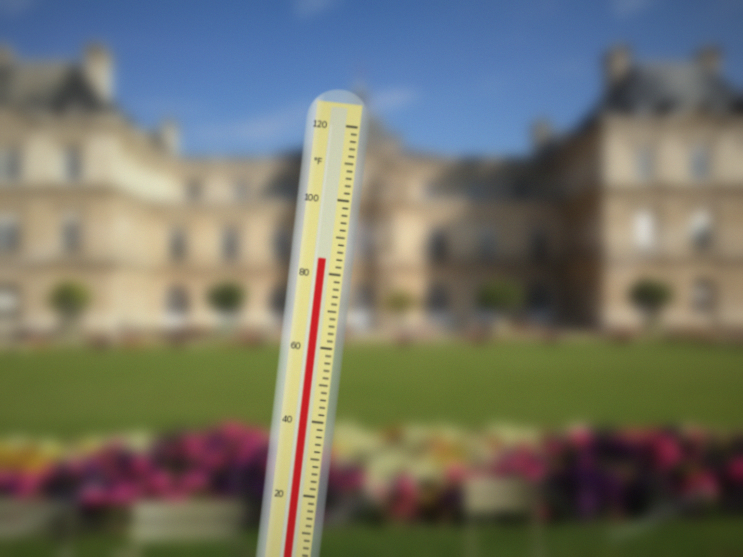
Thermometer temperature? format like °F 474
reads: °F 84
